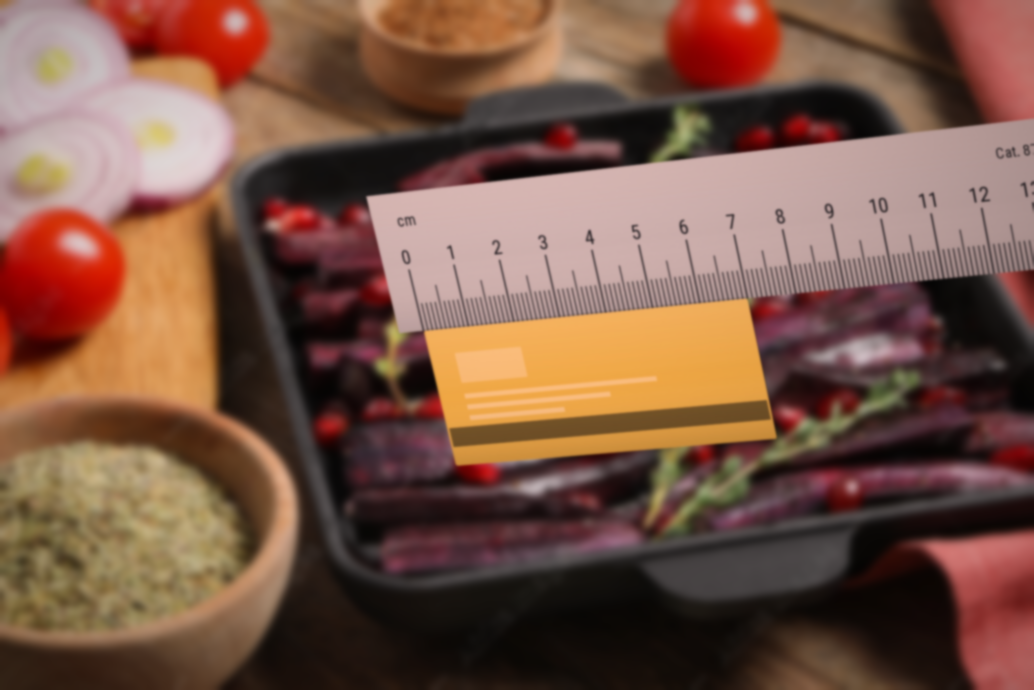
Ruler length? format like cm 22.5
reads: cm 7
